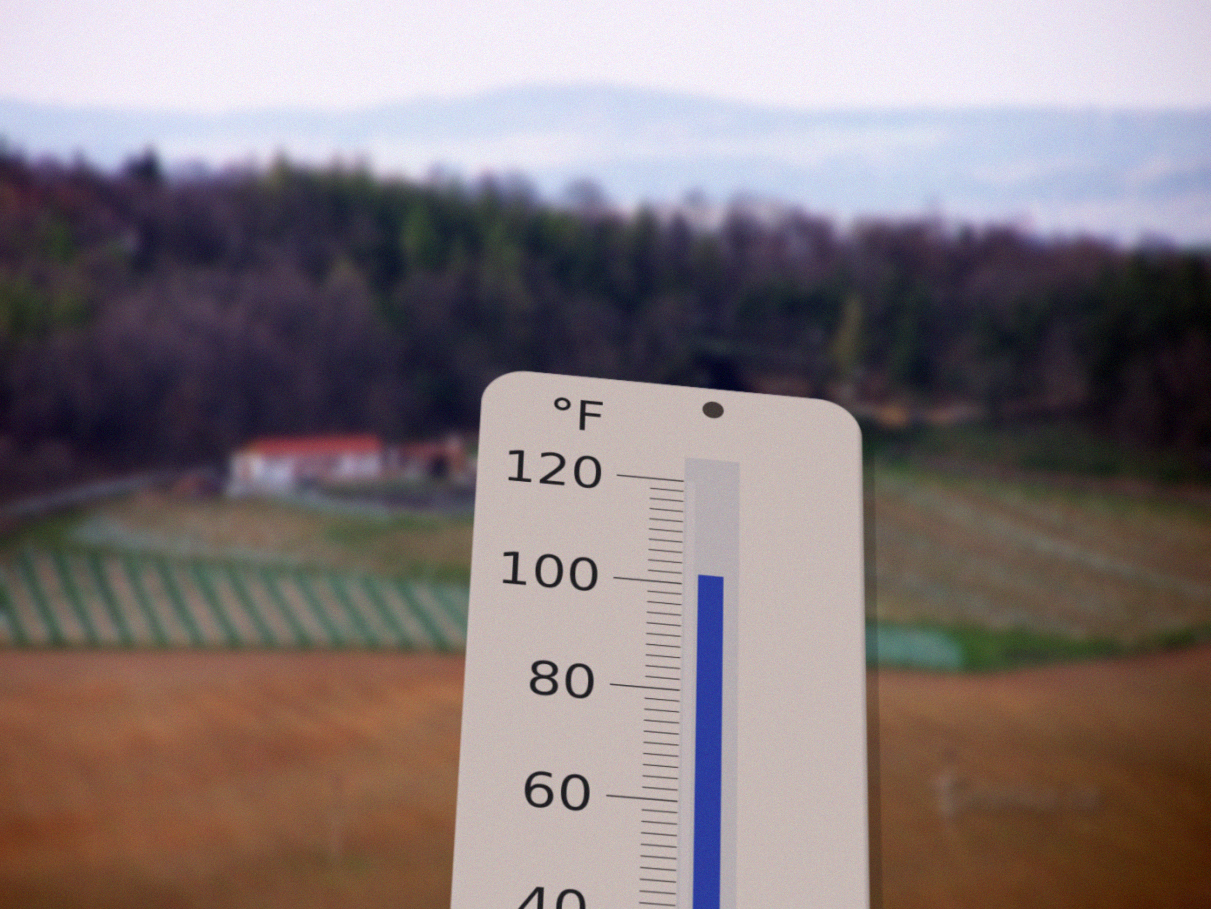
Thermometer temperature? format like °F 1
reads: °F 102
